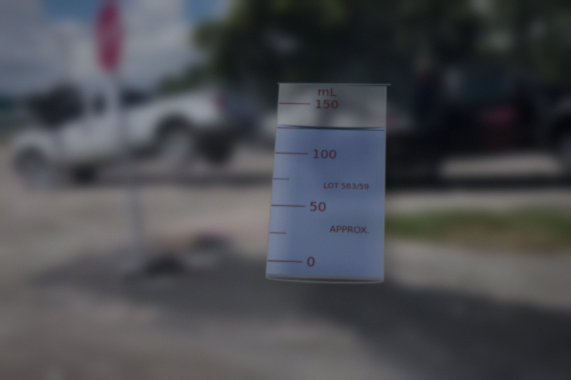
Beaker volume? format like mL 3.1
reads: mL 125
